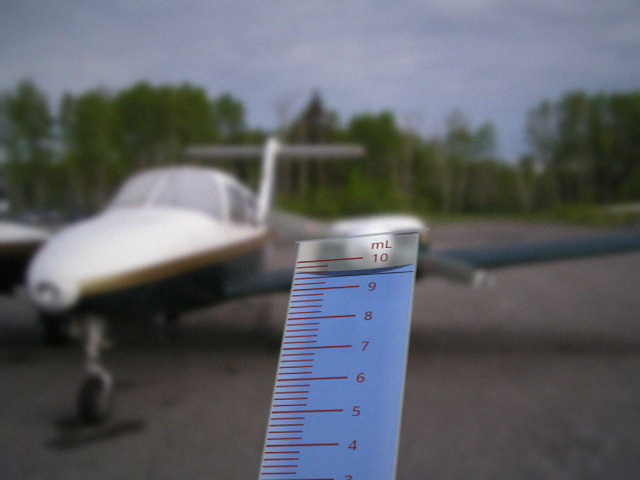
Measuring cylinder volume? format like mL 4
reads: mL 9.4
